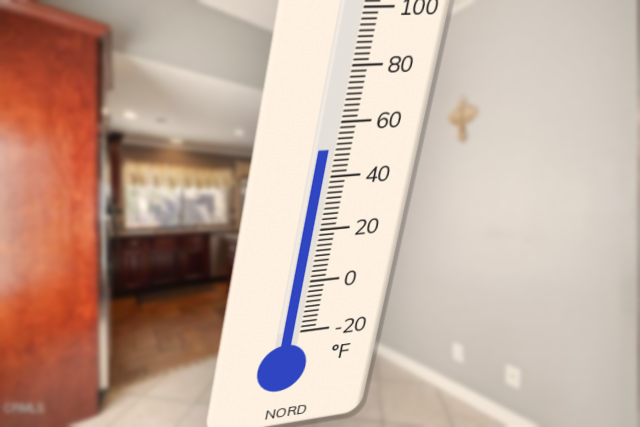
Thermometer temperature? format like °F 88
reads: °F 50
